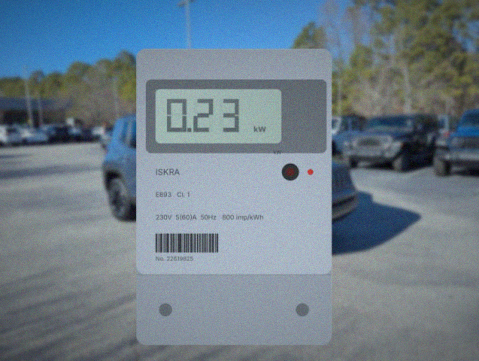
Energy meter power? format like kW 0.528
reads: kW 0.23
